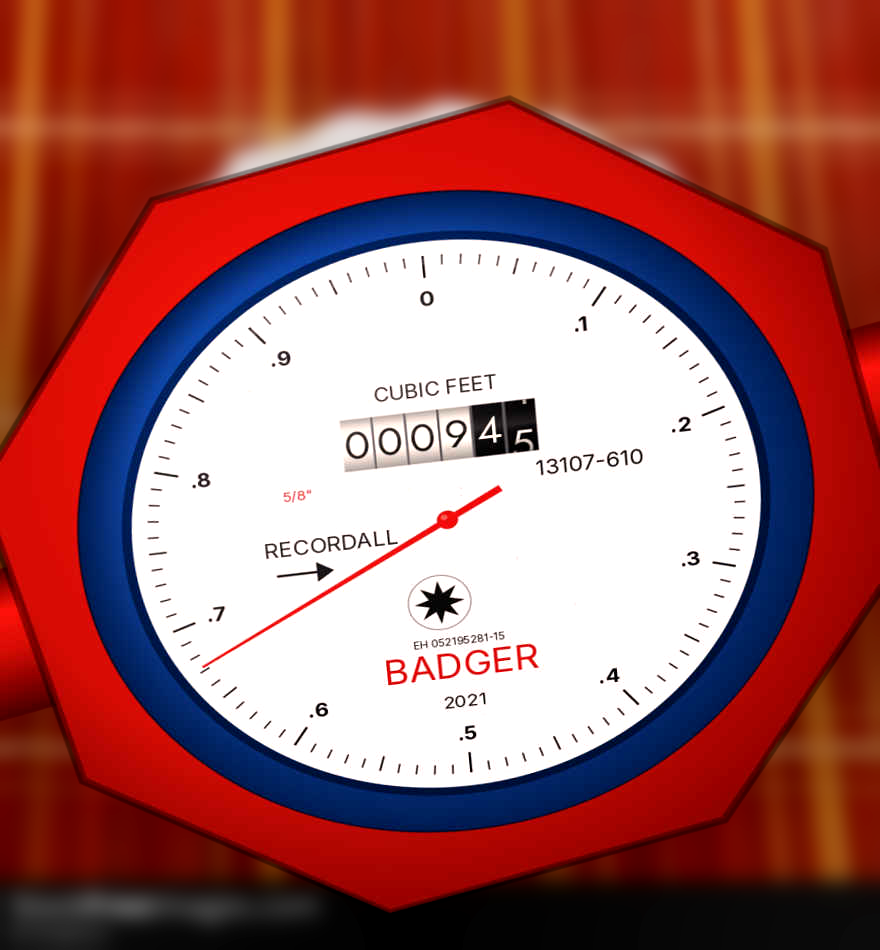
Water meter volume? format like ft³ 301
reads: ft³ 944.67
